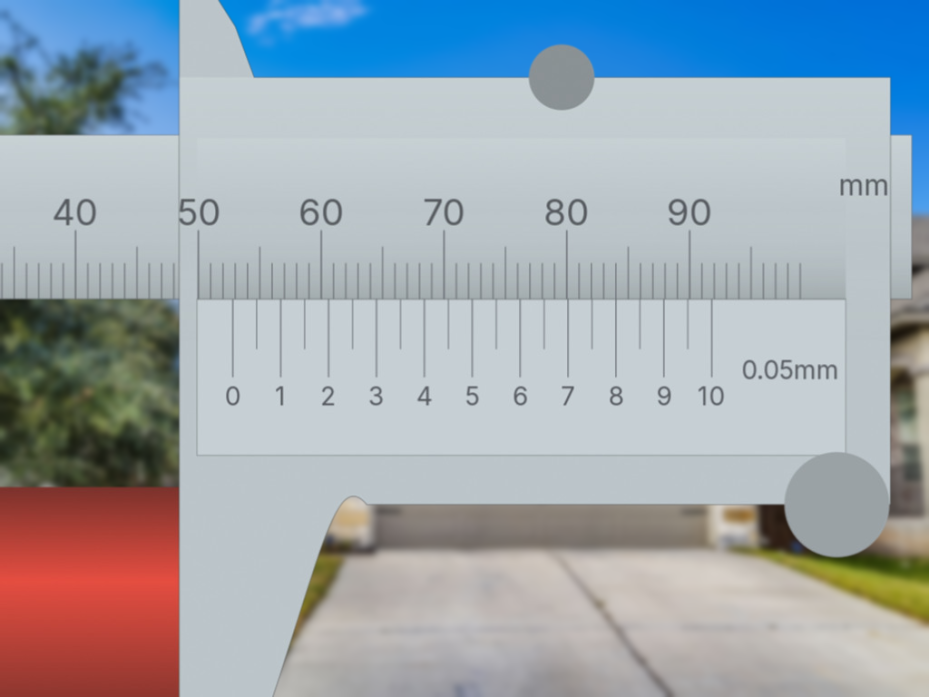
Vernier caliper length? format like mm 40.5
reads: mm 52.8
